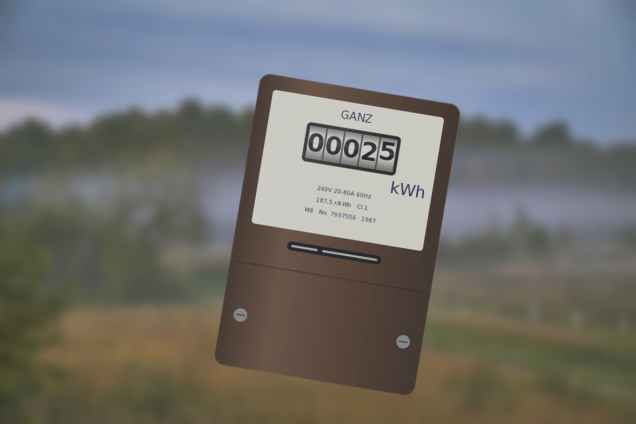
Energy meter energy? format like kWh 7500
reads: kWh 25
